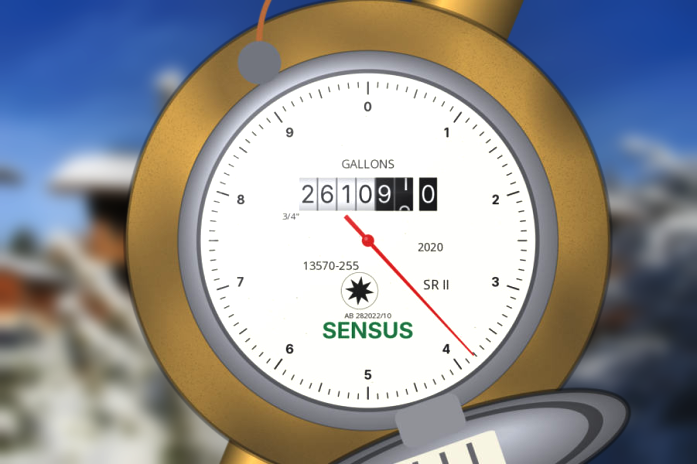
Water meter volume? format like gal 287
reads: gal 2610913.8
